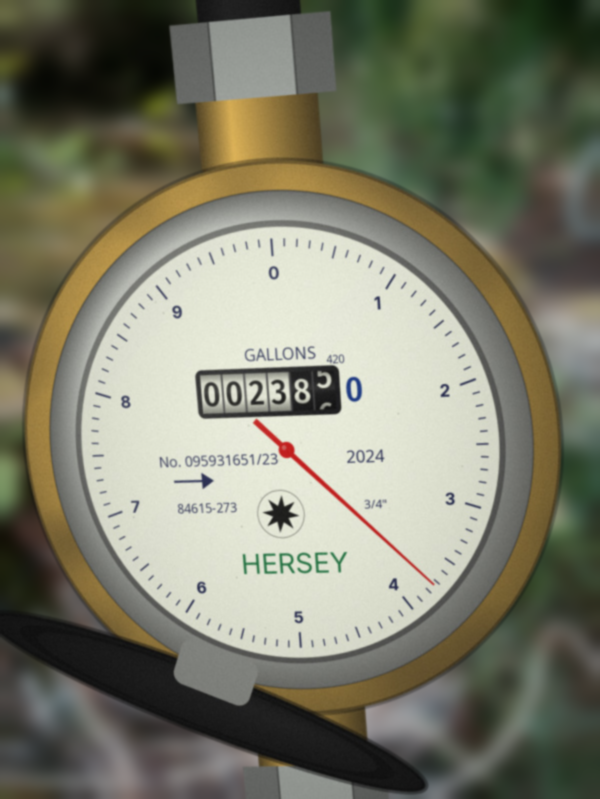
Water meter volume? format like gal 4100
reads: gal 23853.7
